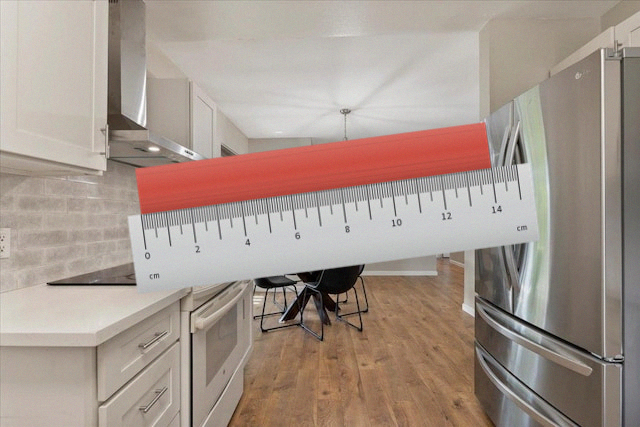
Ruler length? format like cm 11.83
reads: cm 14
